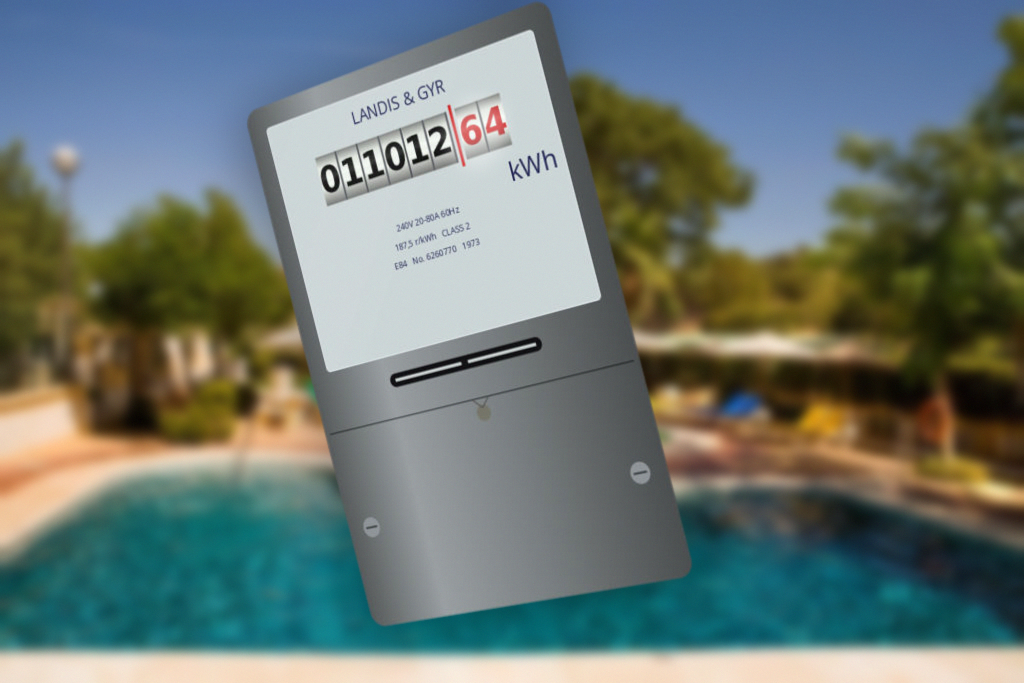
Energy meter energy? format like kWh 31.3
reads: kWh 11012.64
